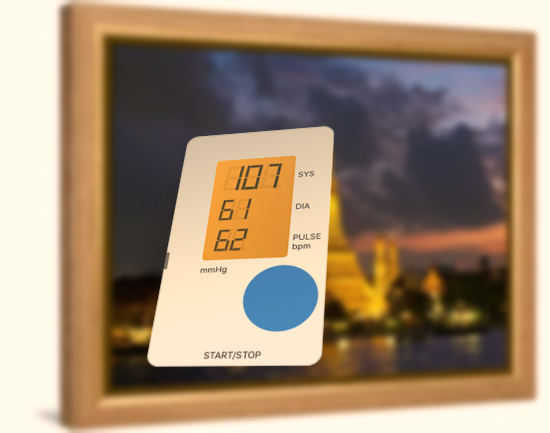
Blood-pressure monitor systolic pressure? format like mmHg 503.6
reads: mmHg 107
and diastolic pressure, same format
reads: mmHg 61
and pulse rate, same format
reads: bpm 62
